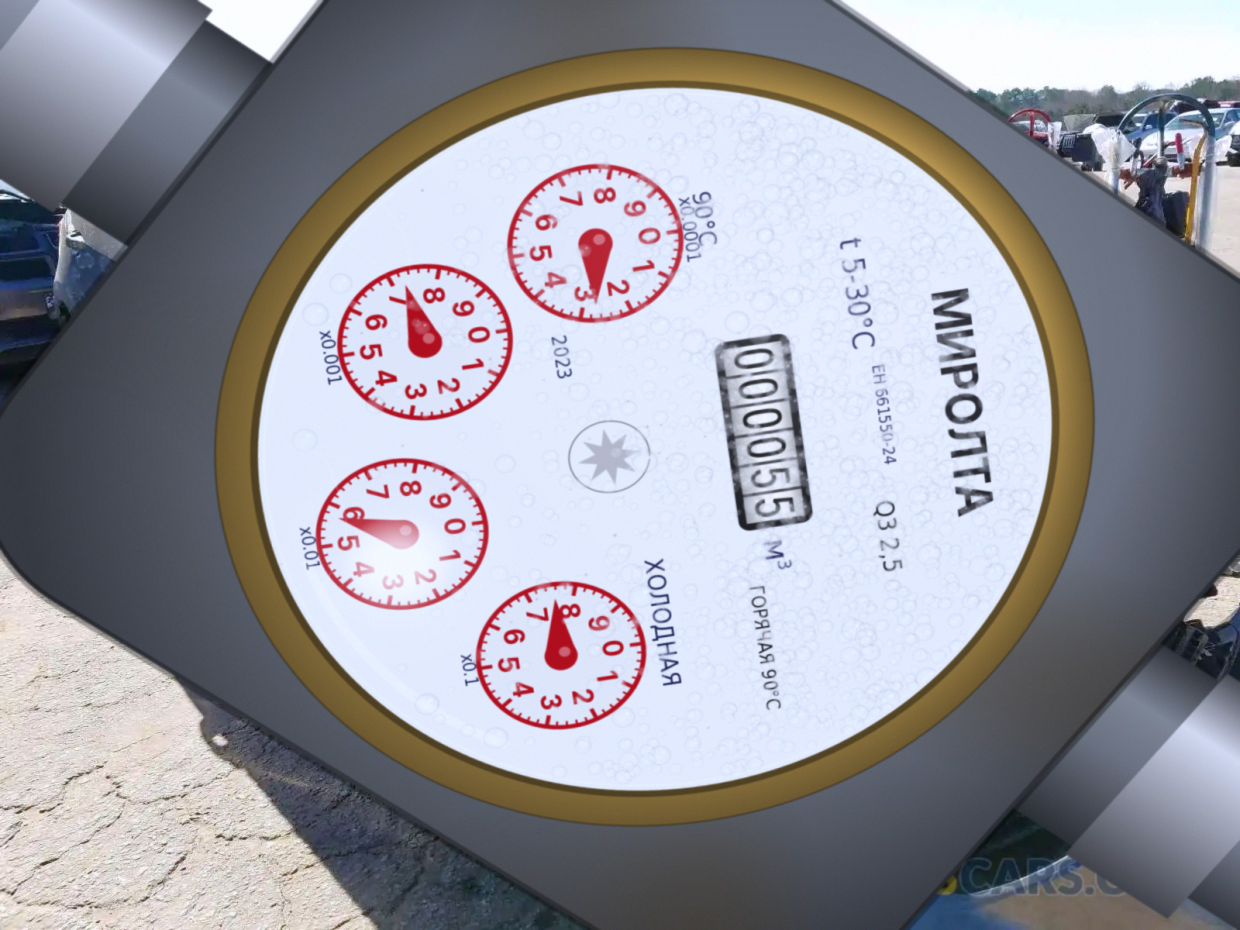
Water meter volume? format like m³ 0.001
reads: m³ 55.7572
